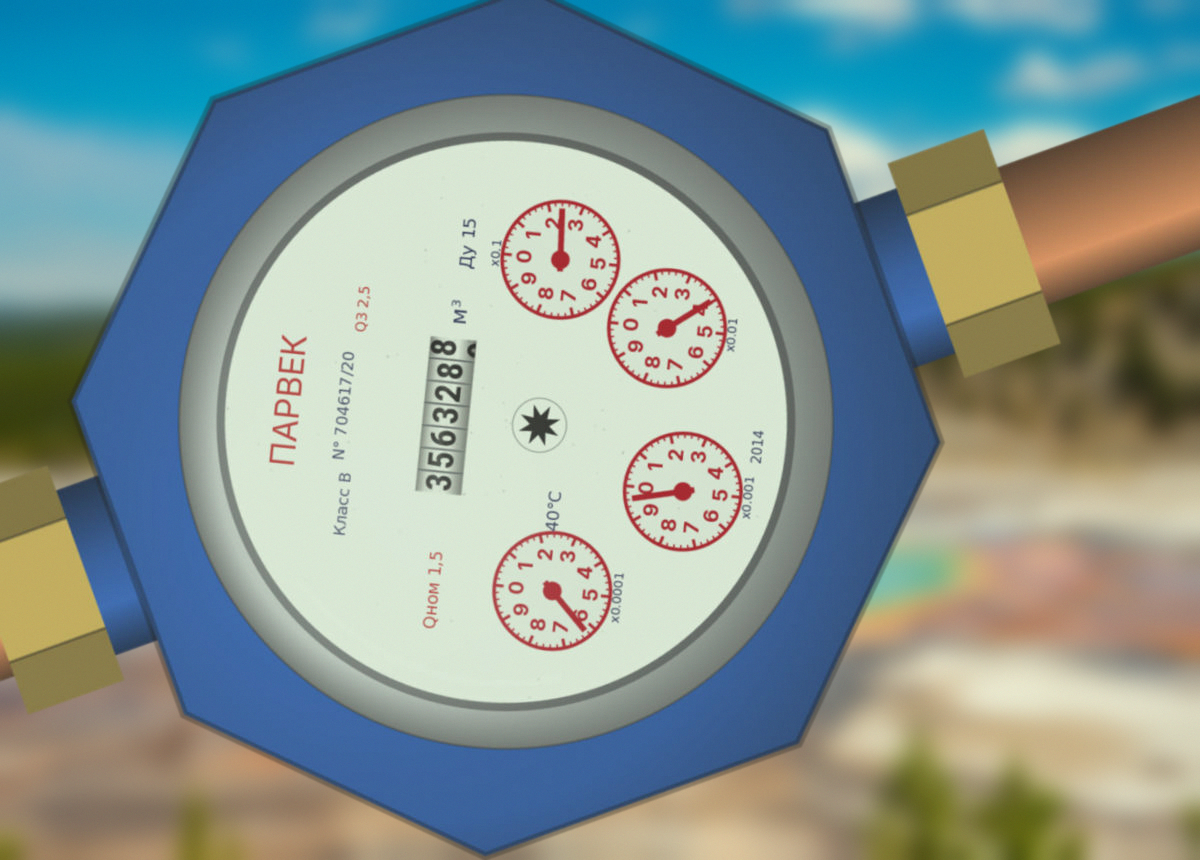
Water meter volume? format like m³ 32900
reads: m³ 3563288.2396
